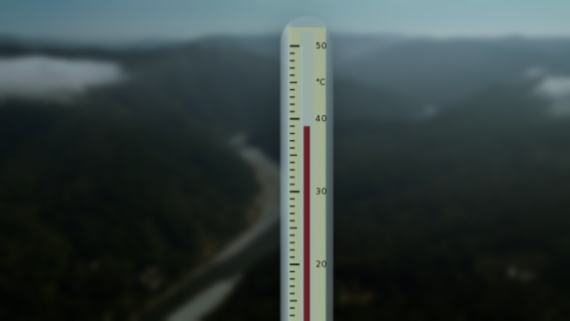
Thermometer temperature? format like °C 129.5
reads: °C 39
